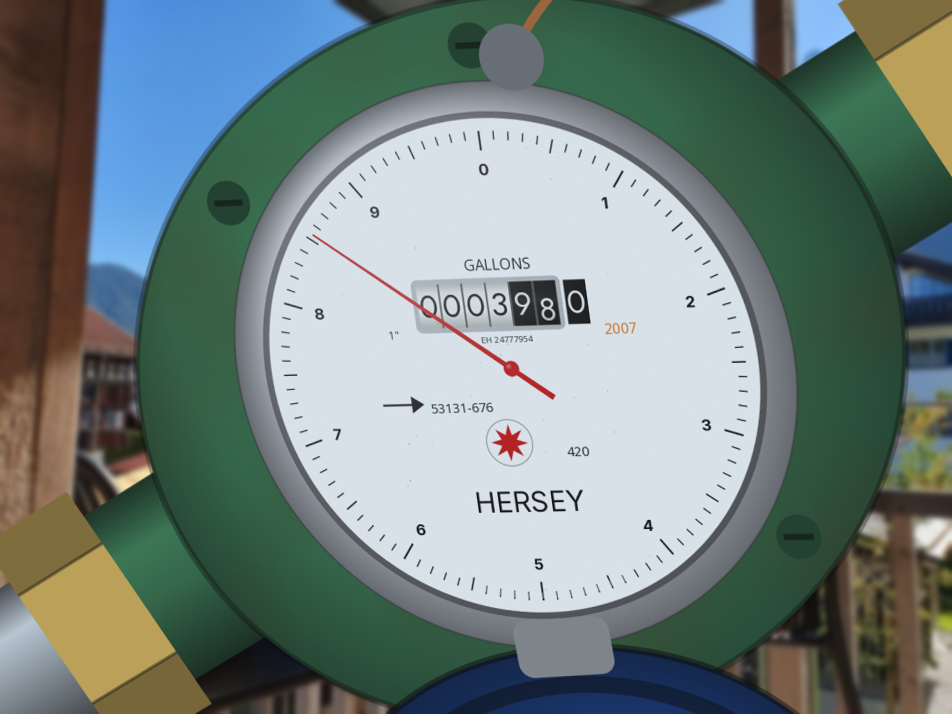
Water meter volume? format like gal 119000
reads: gal 3978.5
